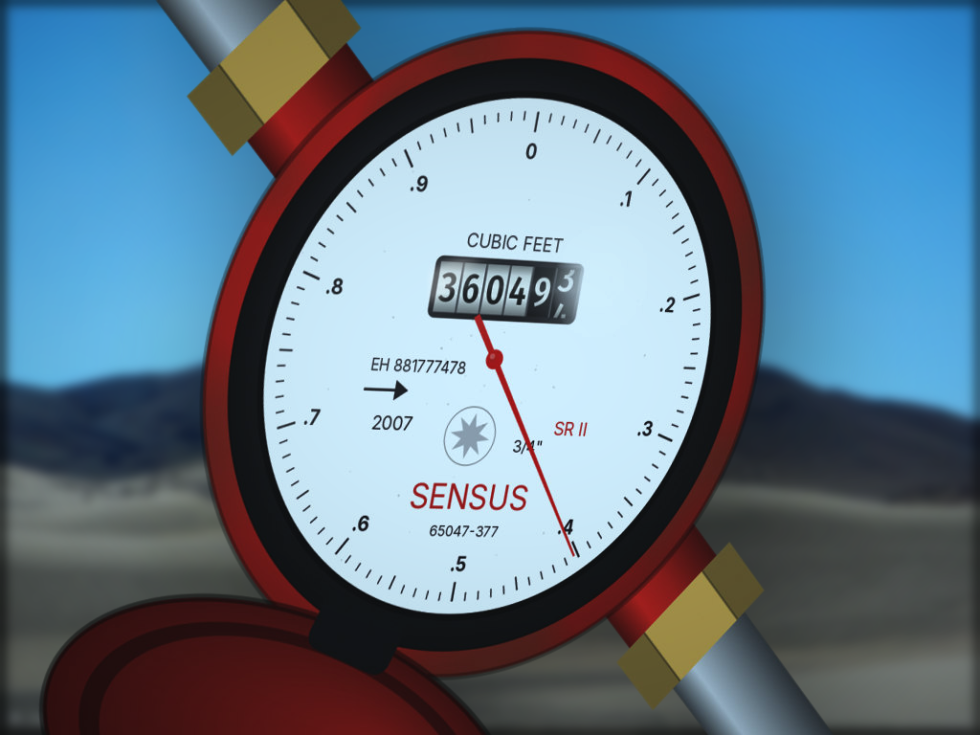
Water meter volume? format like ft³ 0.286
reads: ft³ 360493.40
